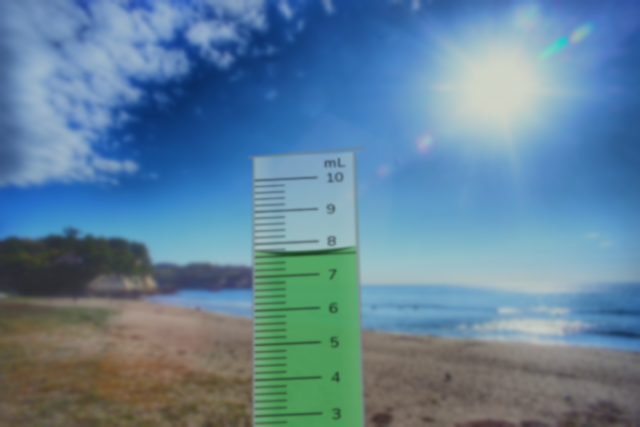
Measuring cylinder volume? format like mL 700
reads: mL 7.6
